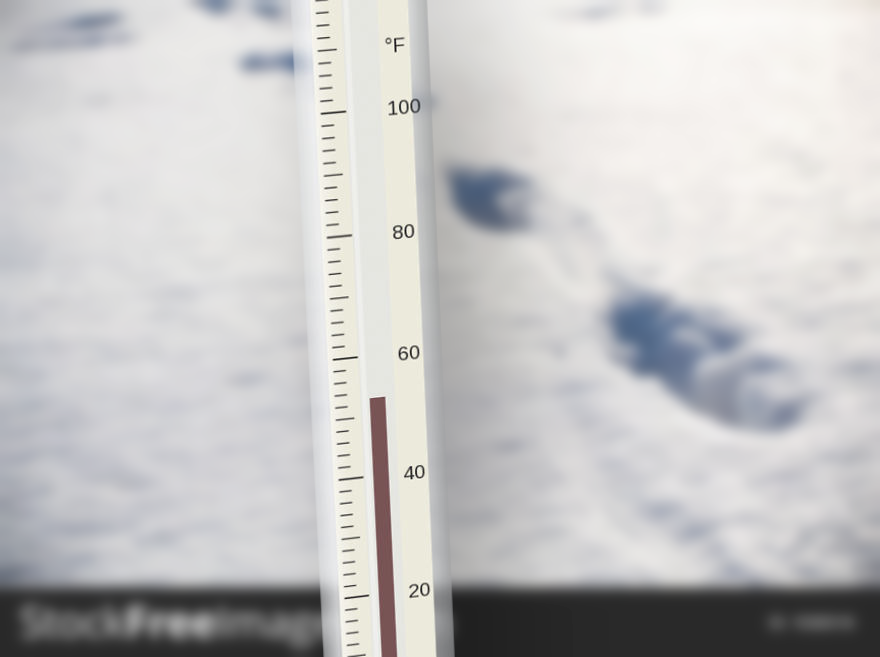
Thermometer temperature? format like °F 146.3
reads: °F 53
